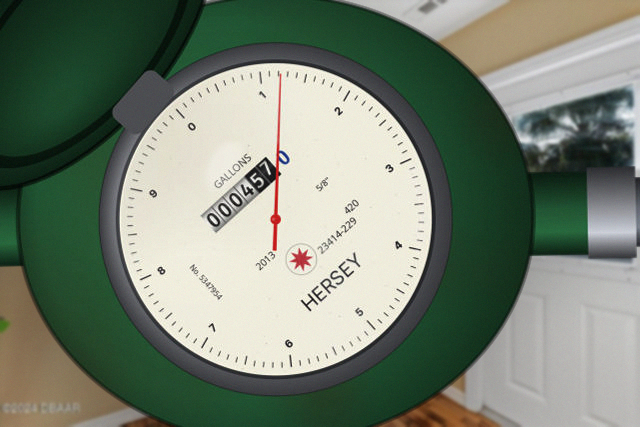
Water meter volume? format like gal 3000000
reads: gal 4571.2
